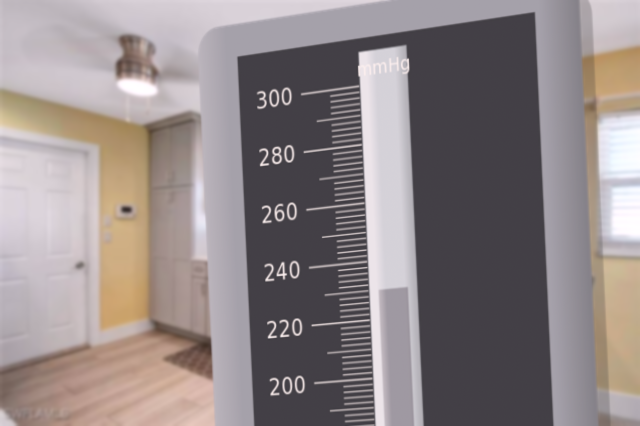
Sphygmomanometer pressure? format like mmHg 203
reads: mmHg 230
